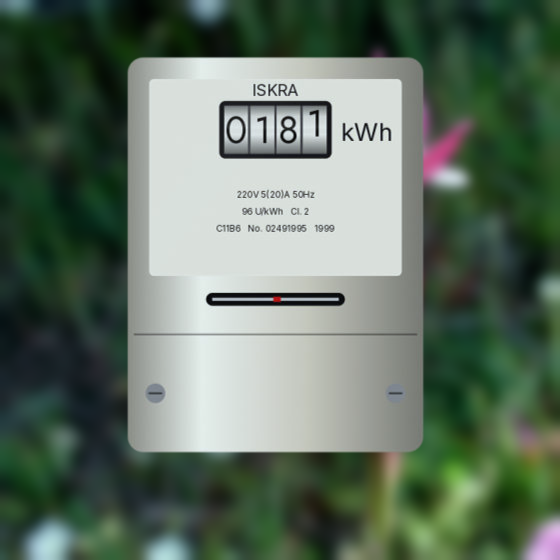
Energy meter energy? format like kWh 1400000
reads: kWh 181
